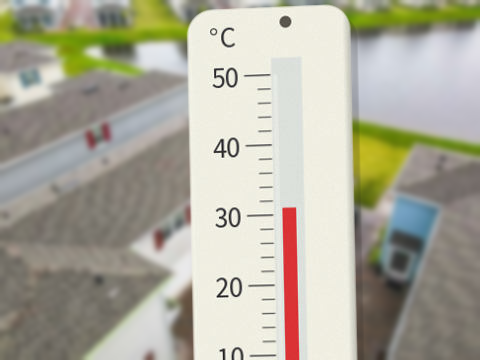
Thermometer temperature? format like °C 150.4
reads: °C 31
